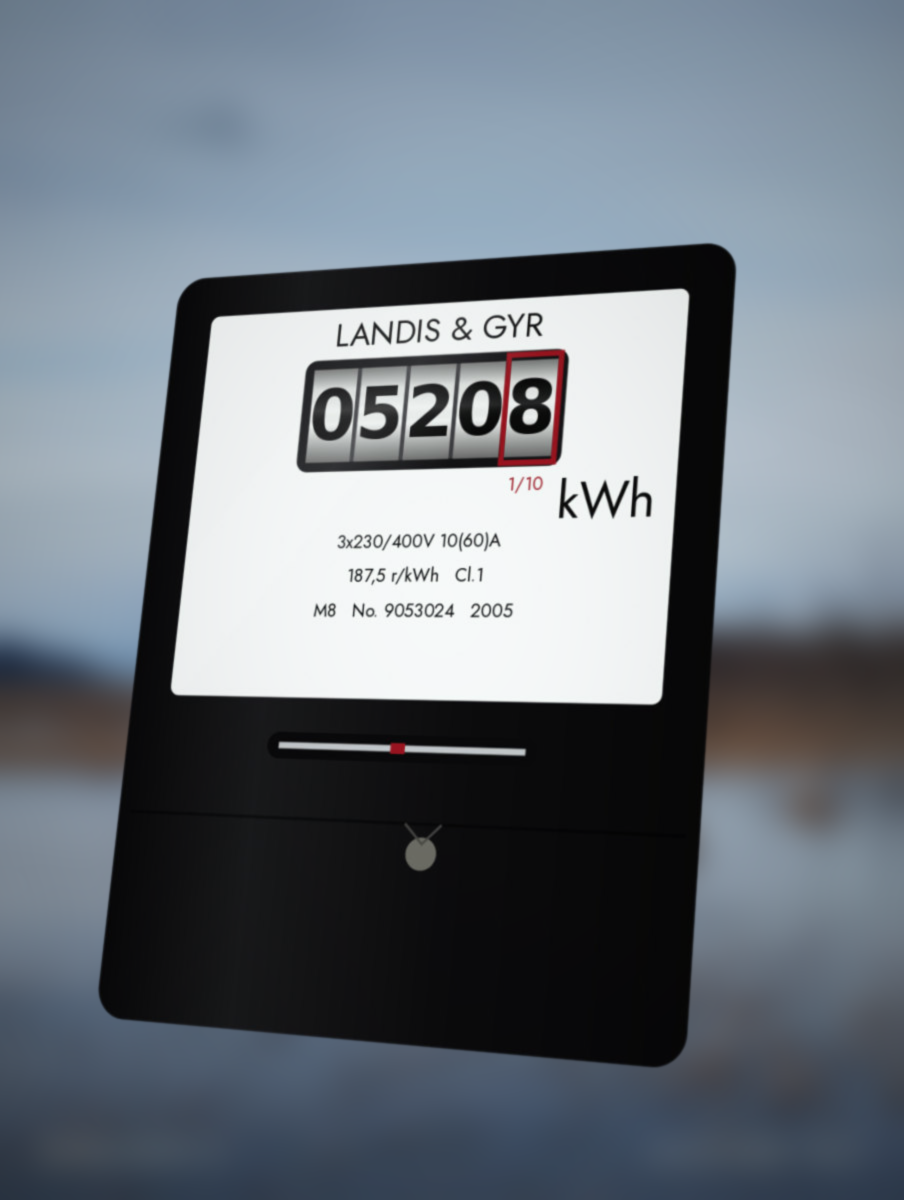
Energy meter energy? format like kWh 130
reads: kWh 520.8
